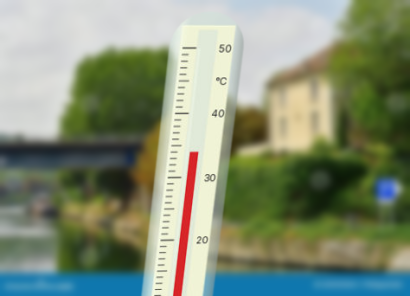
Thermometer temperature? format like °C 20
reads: °C 34
